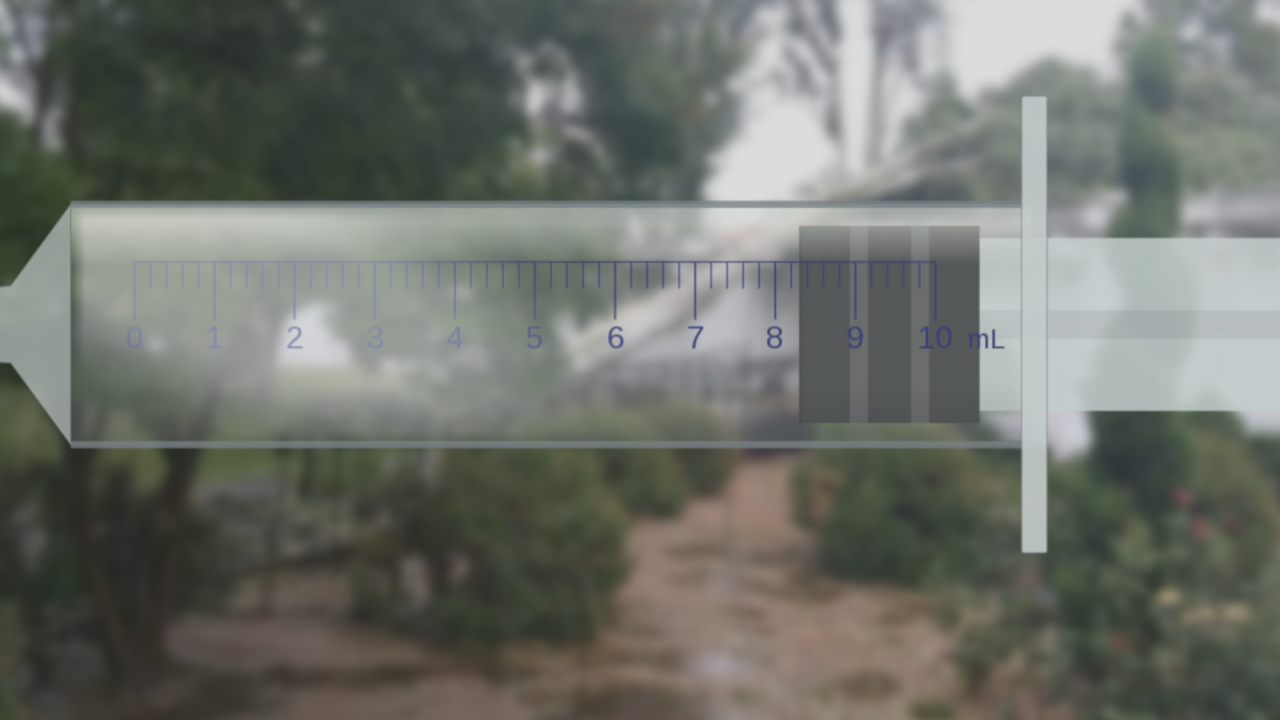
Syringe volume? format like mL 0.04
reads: mL 8.3
